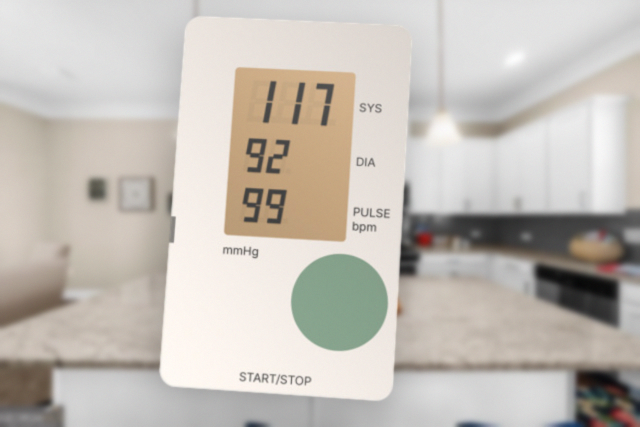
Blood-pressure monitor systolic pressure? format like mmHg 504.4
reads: mmHg 117
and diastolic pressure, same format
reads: mmHg 92
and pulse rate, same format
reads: bpm 99
